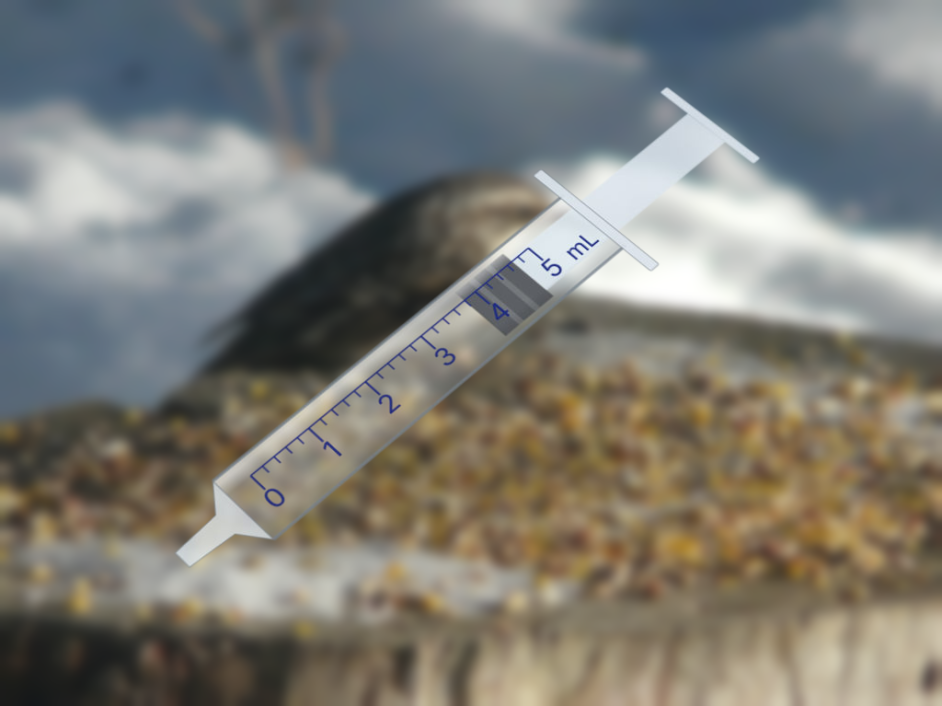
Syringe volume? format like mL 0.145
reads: mL 3.8
